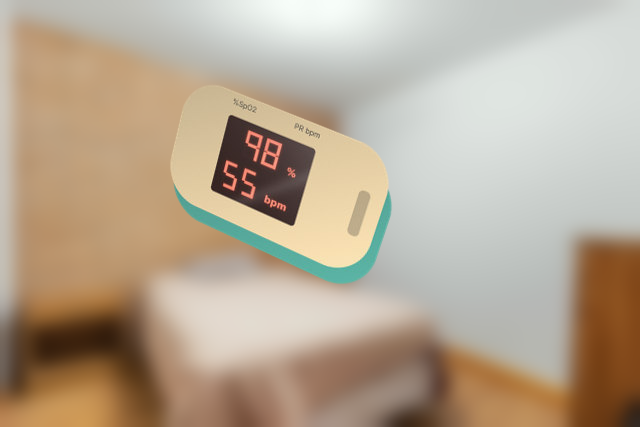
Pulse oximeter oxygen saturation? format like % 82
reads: % 98
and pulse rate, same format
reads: bpm 55
